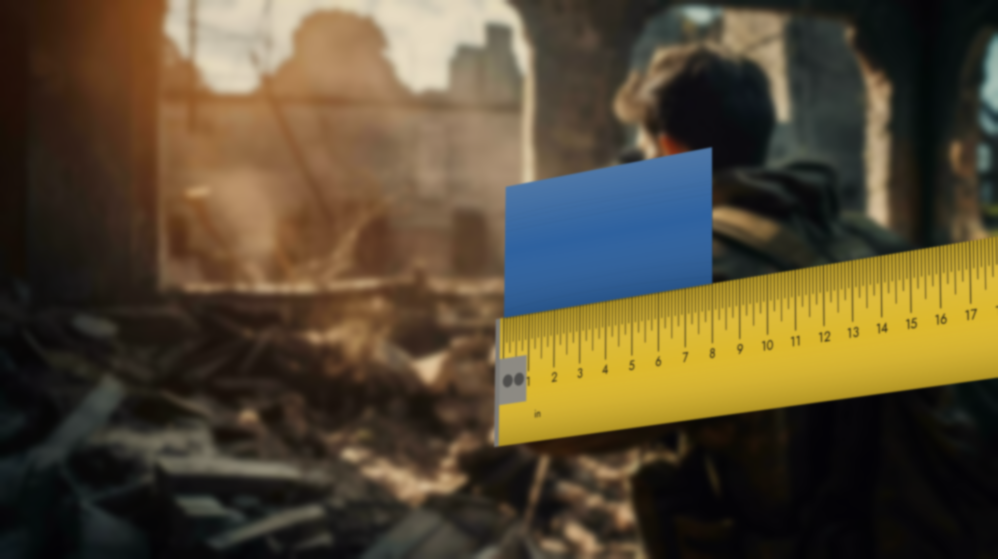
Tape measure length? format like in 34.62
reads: in 8
